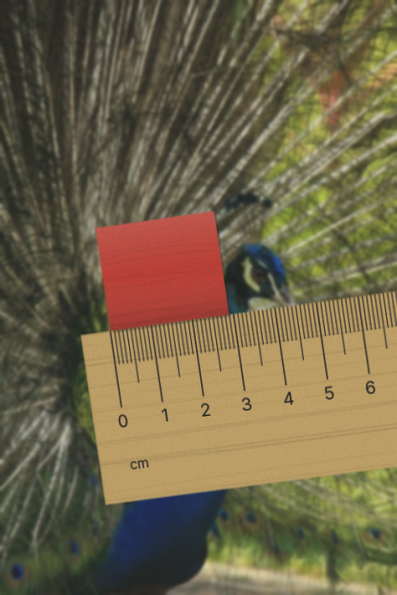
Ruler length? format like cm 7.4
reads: cm 2.9
